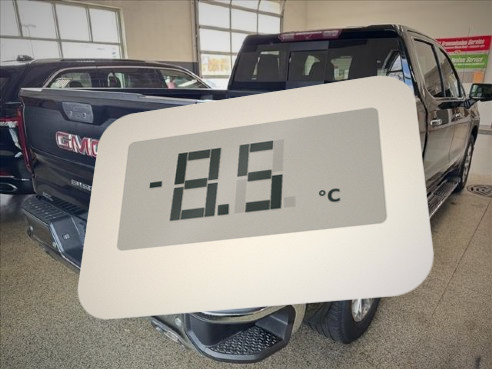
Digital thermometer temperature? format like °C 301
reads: °C -8.5
